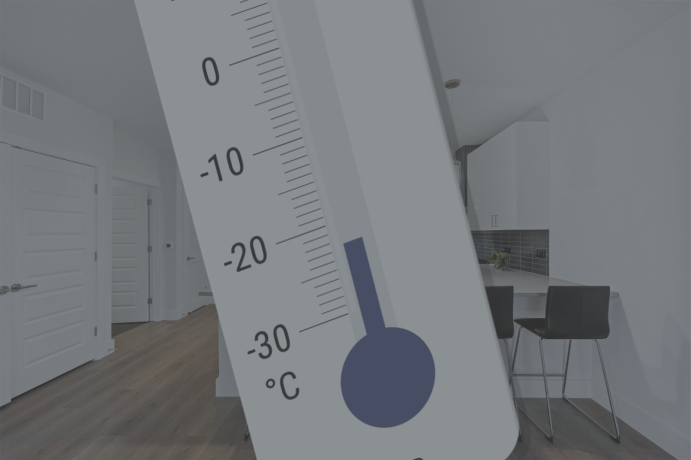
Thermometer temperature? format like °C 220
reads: °C -22.5
